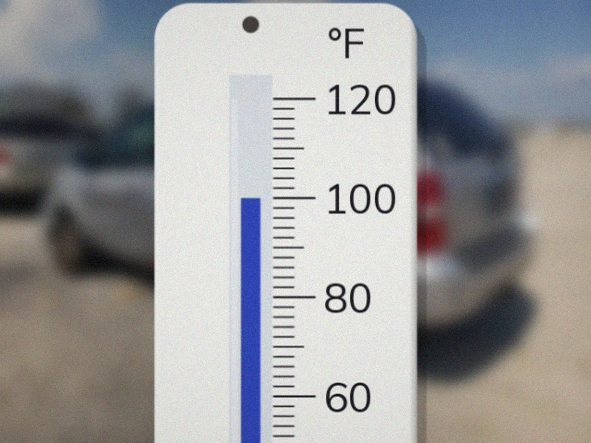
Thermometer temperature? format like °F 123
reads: °F 100
